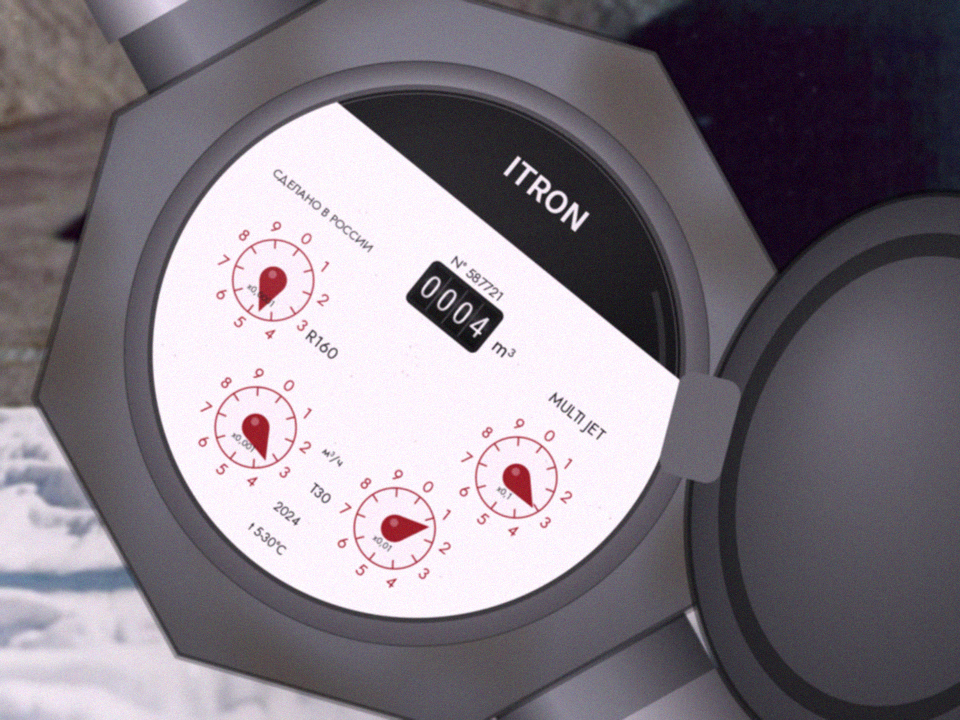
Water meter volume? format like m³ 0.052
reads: m³ 4.3134
